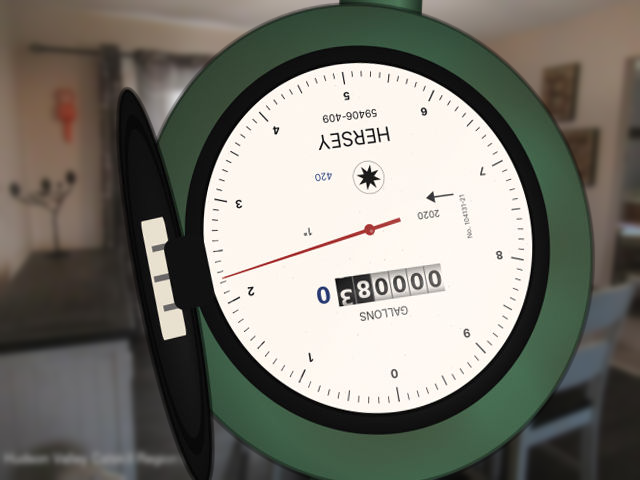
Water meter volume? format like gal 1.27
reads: gal 832.2
